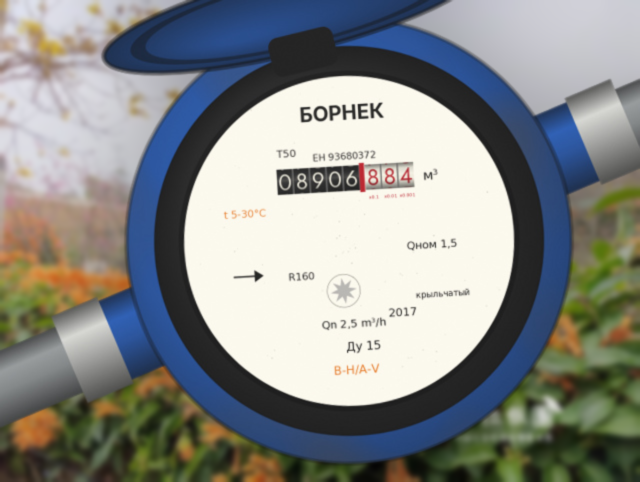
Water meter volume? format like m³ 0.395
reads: m³ 8906.884
